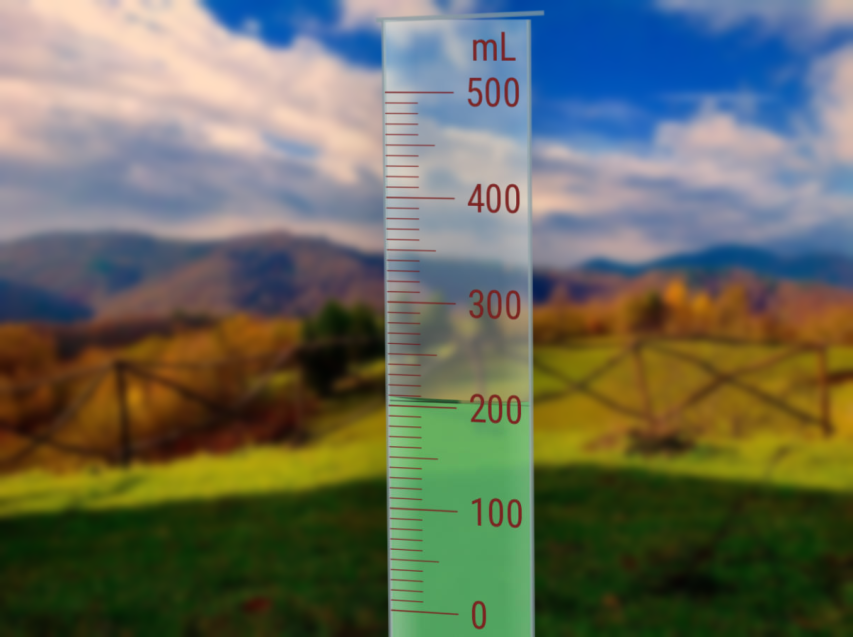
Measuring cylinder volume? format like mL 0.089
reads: mL 205
